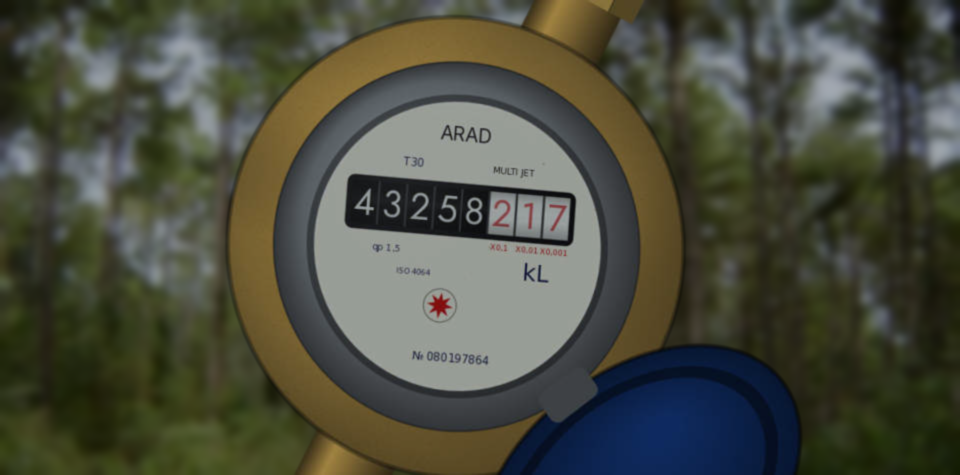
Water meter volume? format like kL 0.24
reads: kL 43258.217
